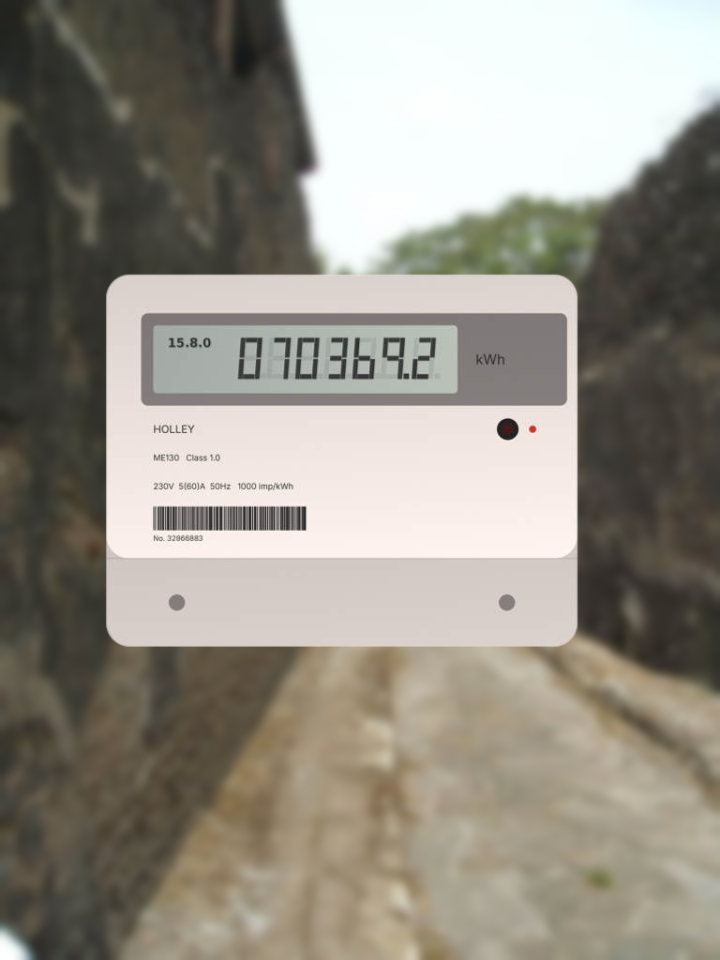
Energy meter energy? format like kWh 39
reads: kWh 70369.2
